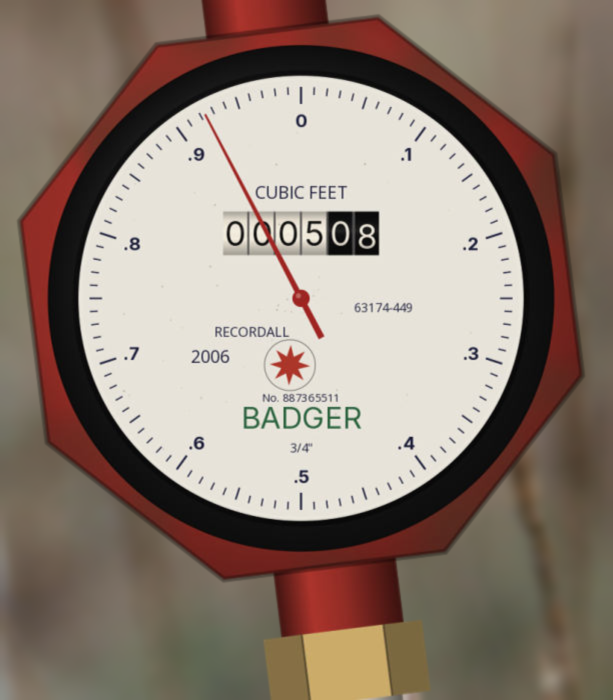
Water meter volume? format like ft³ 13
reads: ft³ 507.92
